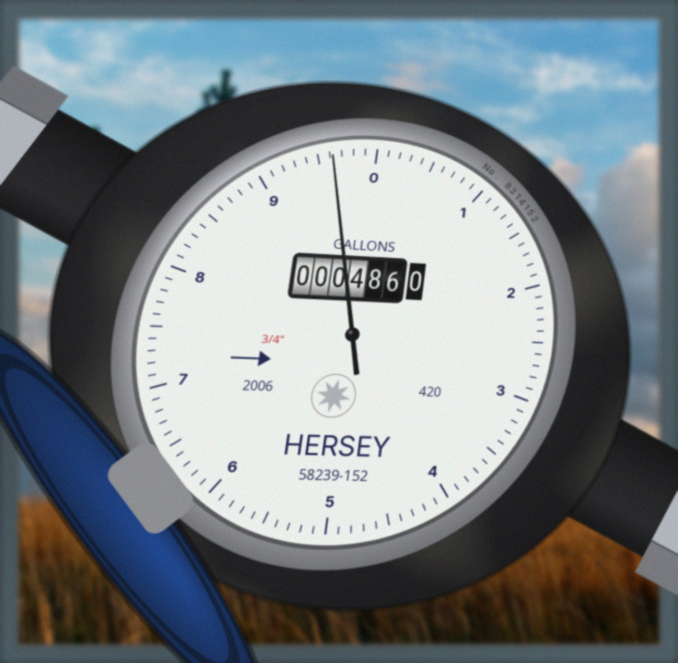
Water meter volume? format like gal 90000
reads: gal 4859.6
